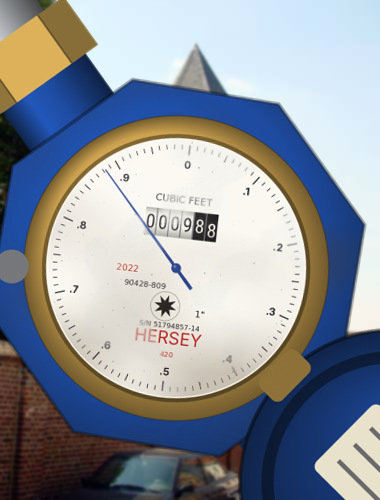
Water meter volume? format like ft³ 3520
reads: ft³ 987.88
